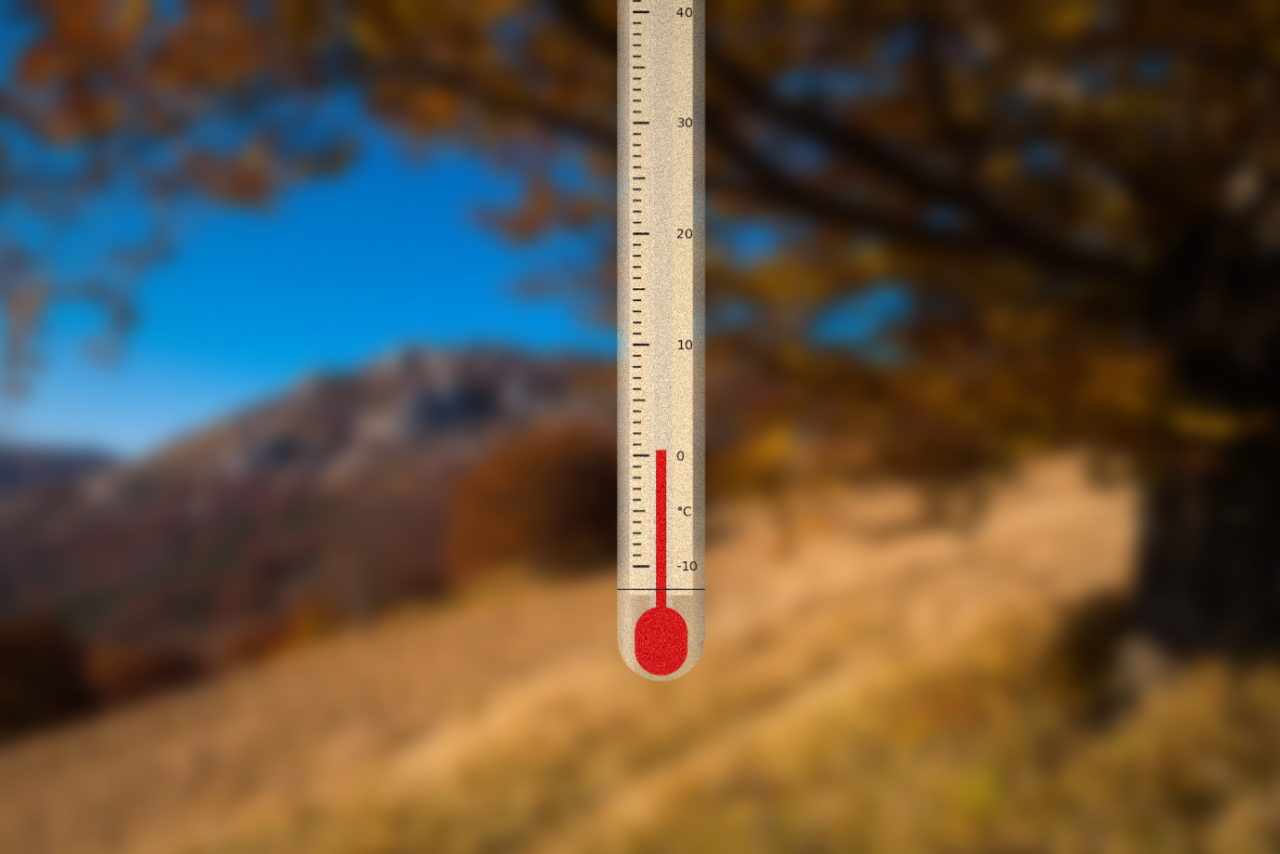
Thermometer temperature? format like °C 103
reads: °C 0.5
